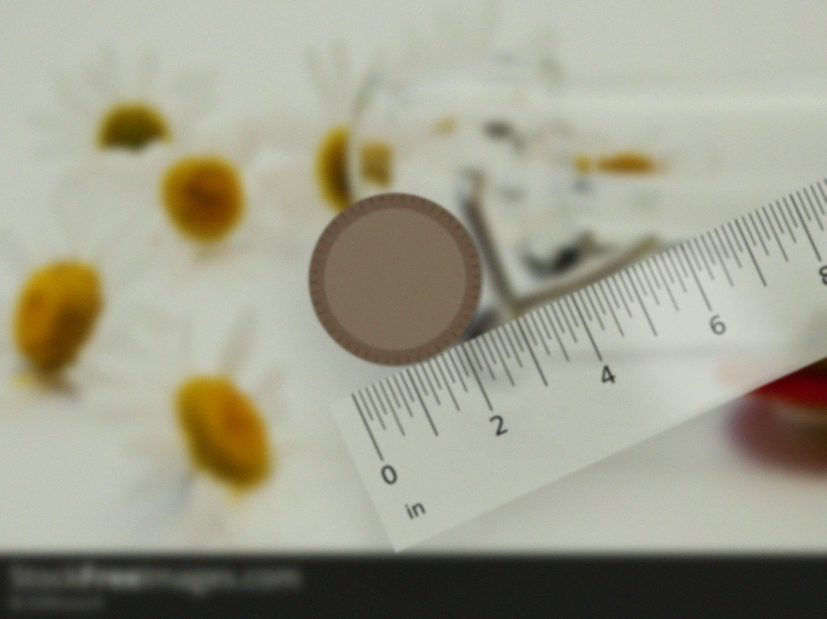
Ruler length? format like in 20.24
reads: in 2.875
